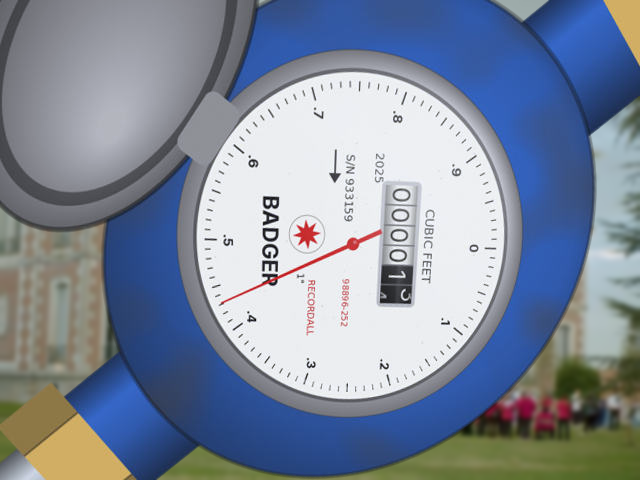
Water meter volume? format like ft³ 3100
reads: ft³ 13.43
